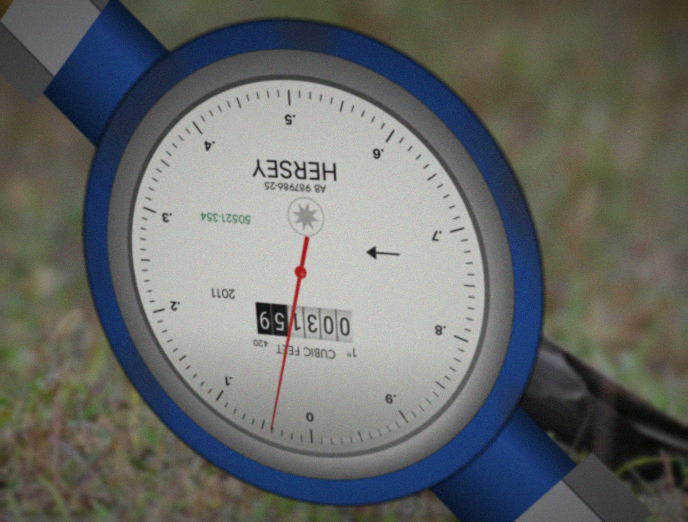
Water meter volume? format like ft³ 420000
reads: ft³ 3159.04
